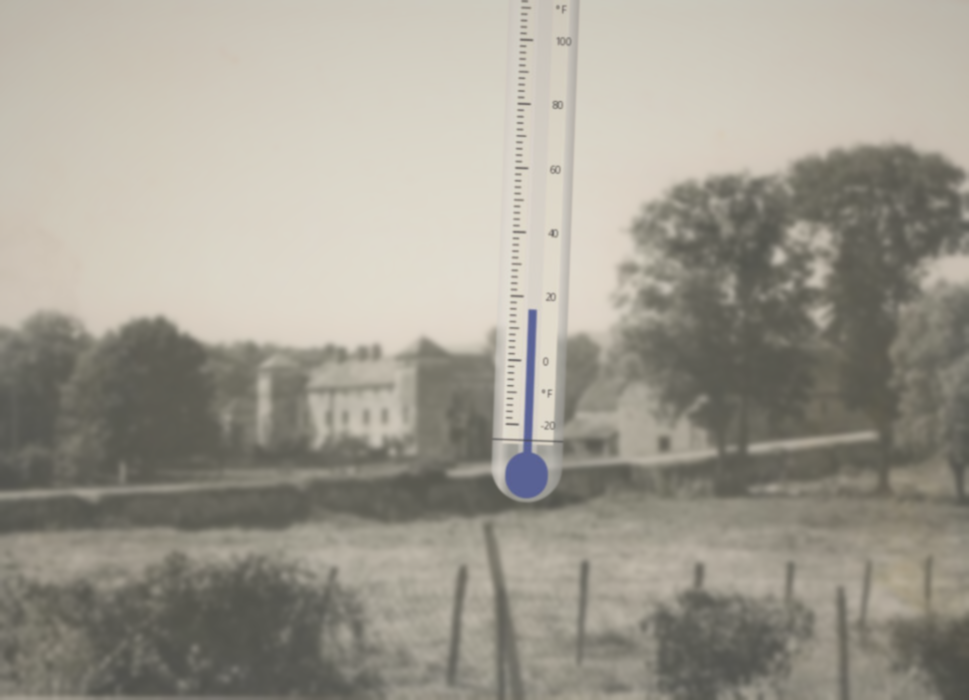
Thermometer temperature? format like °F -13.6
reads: °F 16
